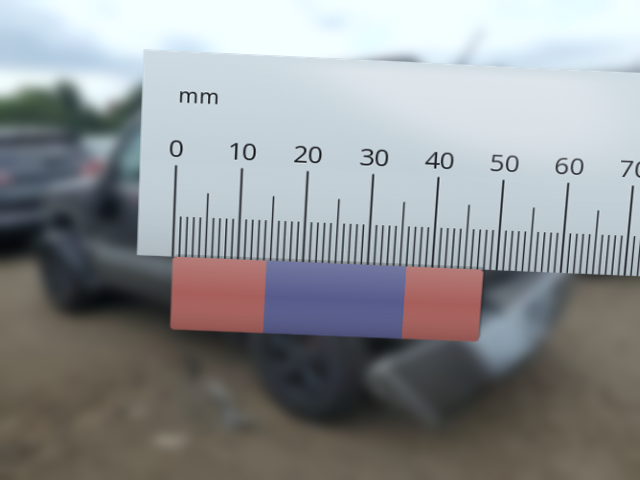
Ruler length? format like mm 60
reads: mm 48
